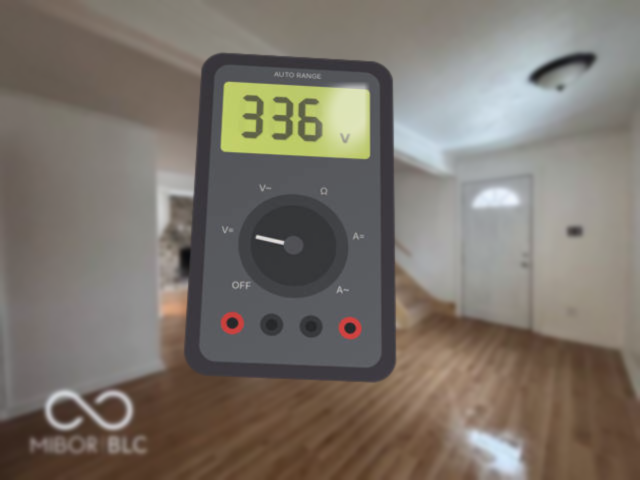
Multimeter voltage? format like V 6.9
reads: V 336
